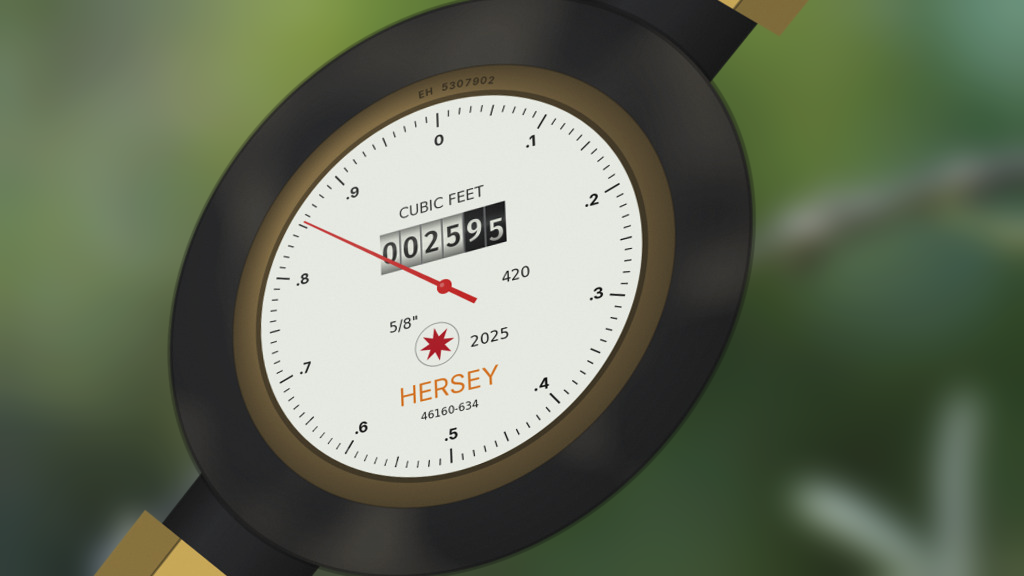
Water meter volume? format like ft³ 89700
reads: ft³ 2594.85
